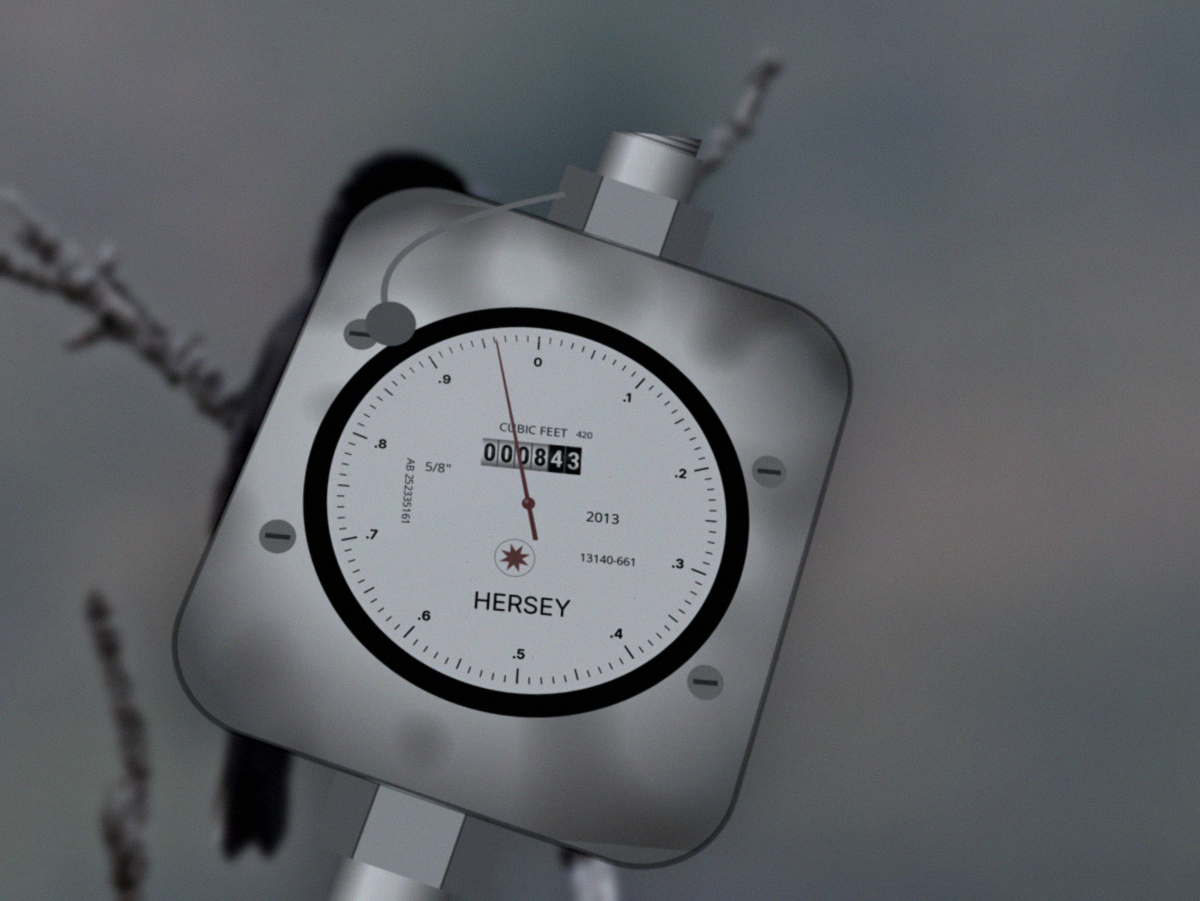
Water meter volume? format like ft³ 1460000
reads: ft³ 842.96
